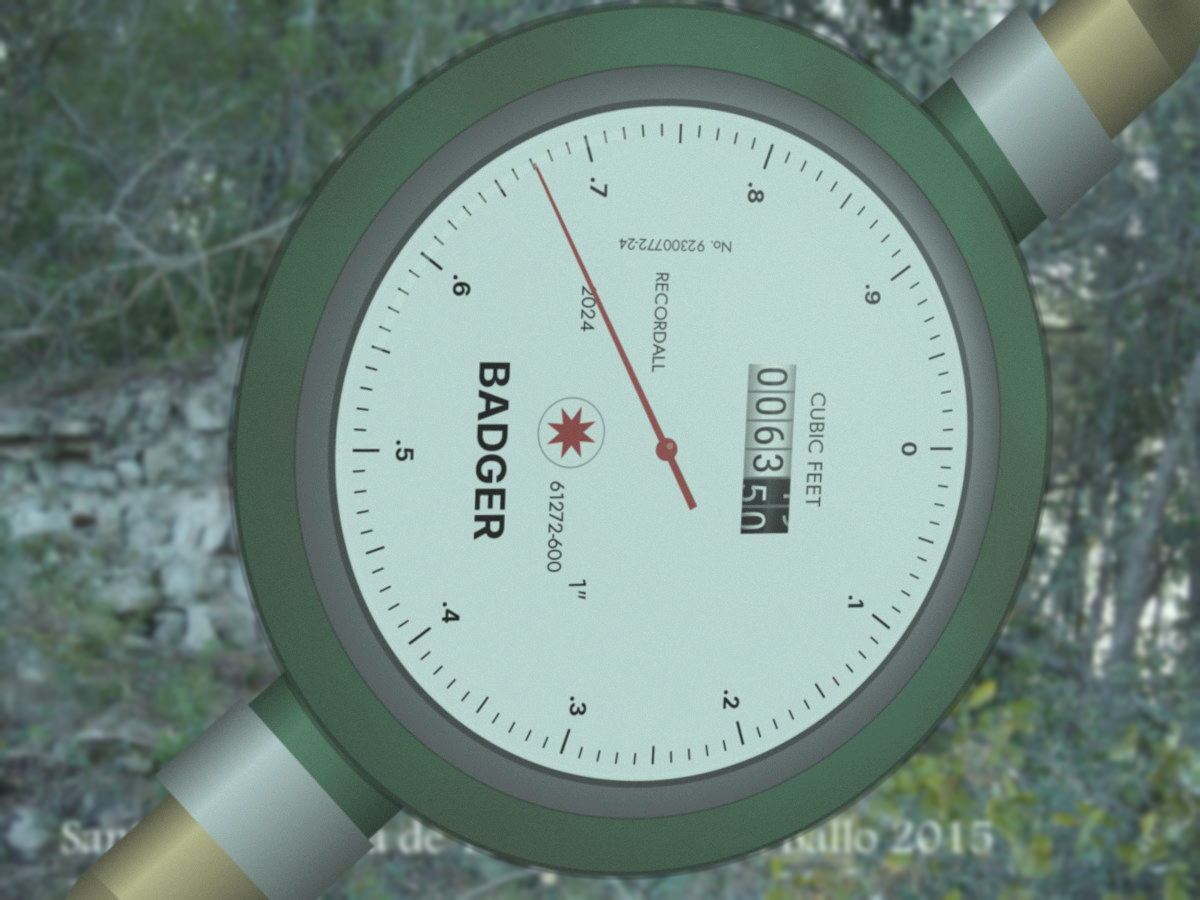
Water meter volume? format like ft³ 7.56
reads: ft³ 6349.67
